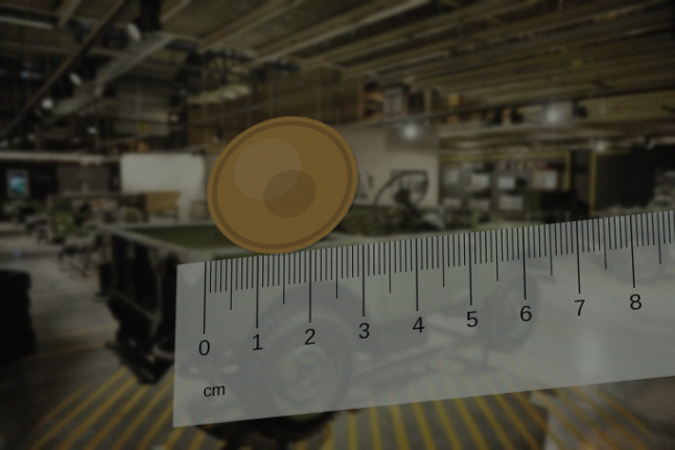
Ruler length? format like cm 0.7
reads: cm 2.9
